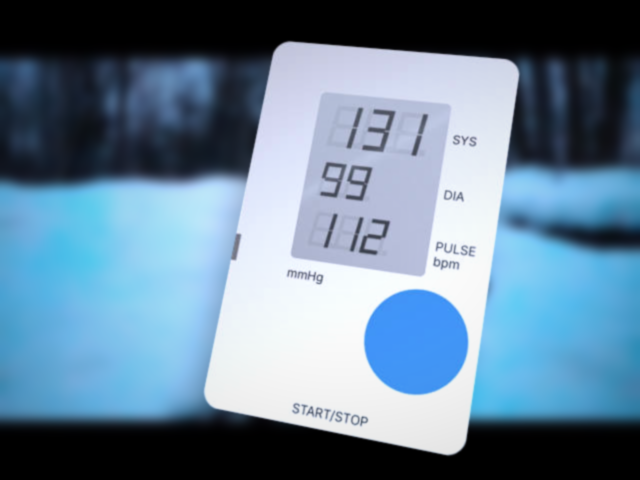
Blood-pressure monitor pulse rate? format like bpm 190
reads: bpm 112
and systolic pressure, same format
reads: mmHg 131
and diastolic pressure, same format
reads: mmHg 99
